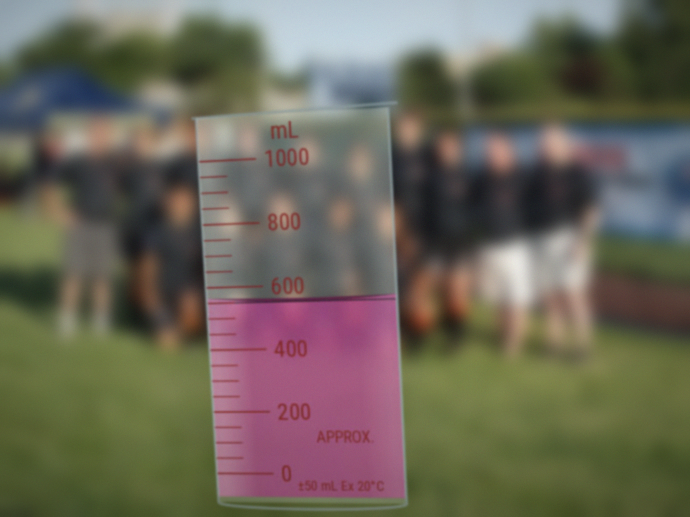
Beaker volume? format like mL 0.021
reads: mL 550
